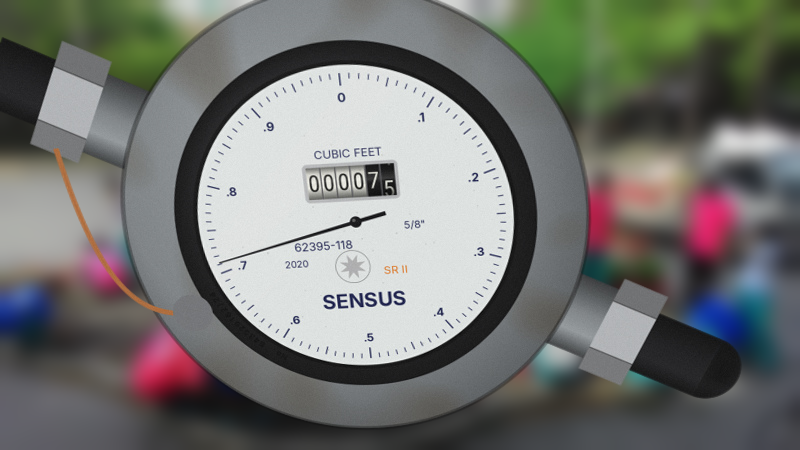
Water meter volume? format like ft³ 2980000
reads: ft³ 74.71
